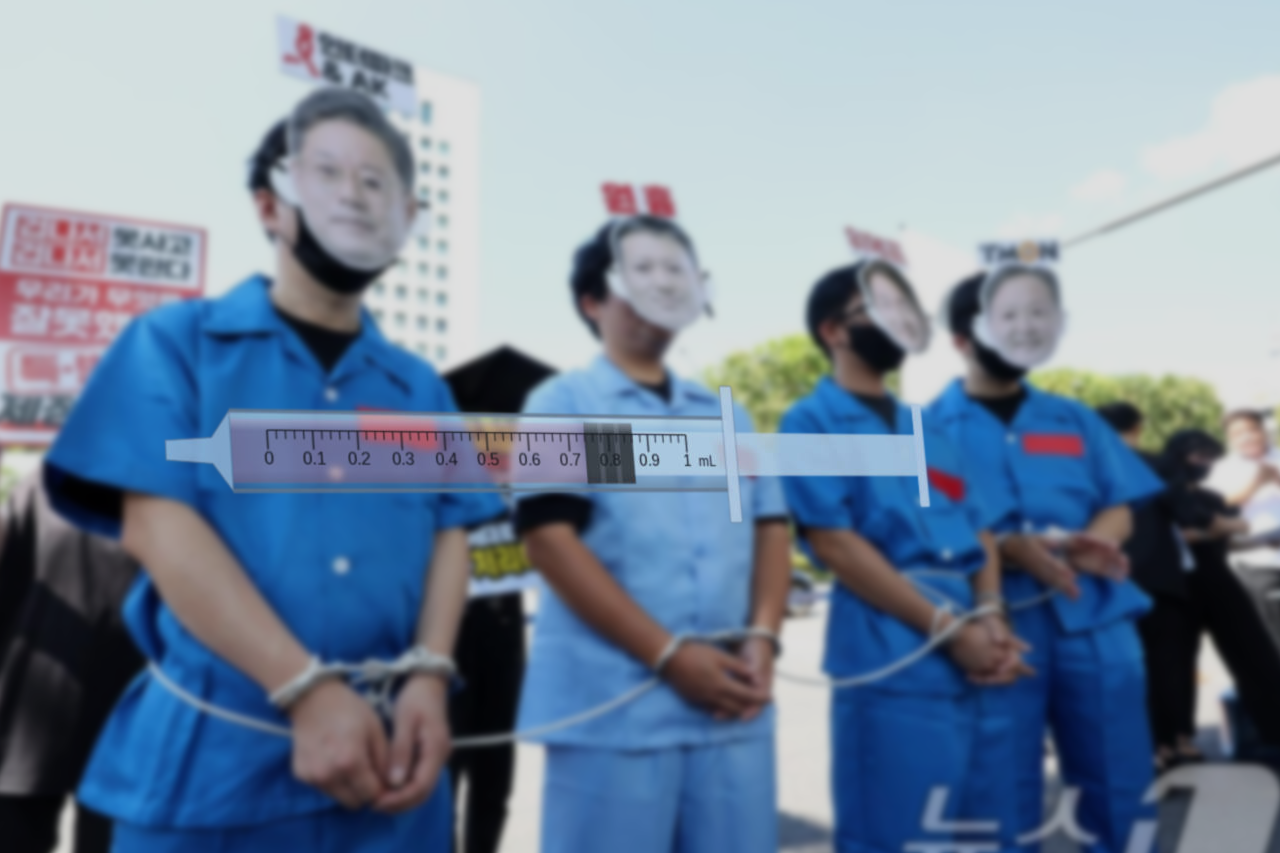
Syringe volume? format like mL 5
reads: mL 0.74
